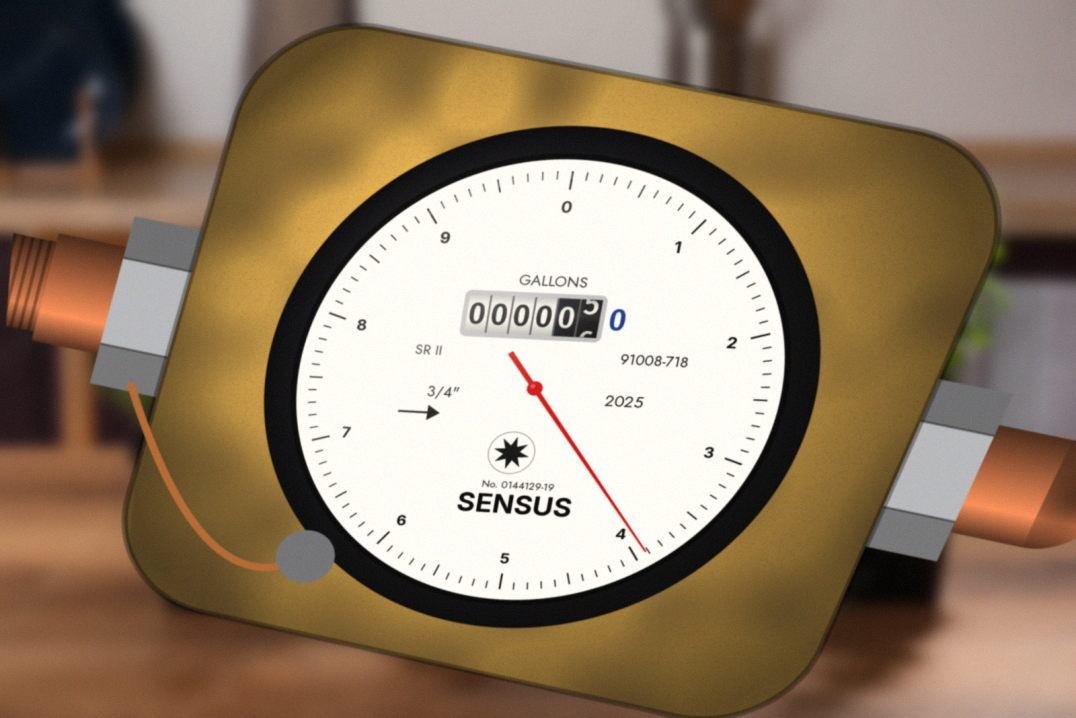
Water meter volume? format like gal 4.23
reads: gal 53.9
